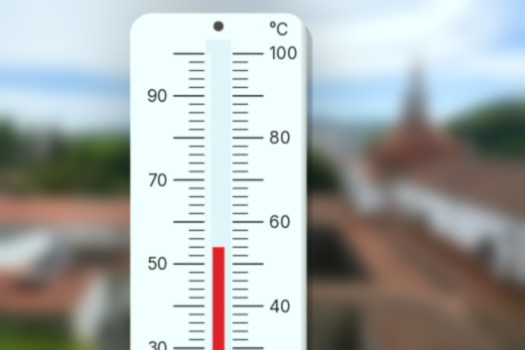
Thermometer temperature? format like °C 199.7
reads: °C 54
